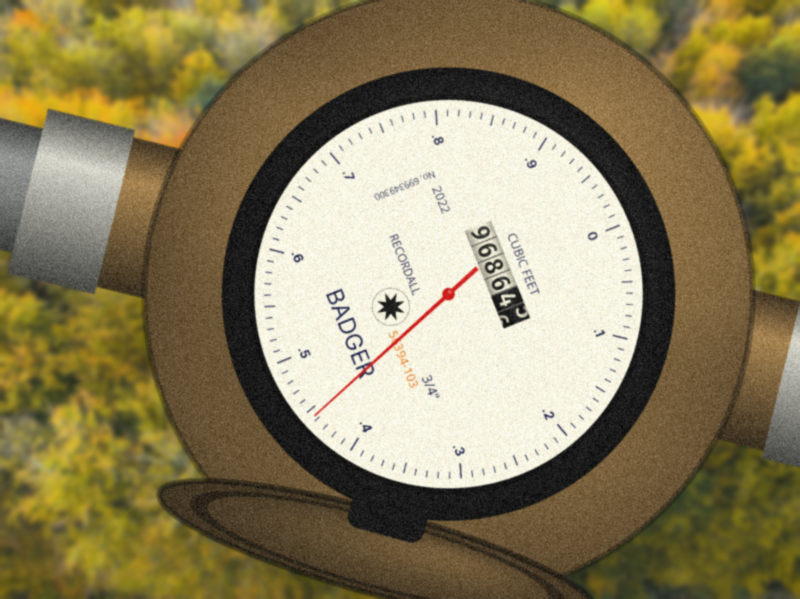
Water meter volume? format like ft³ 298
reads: ft³ 968645.44
